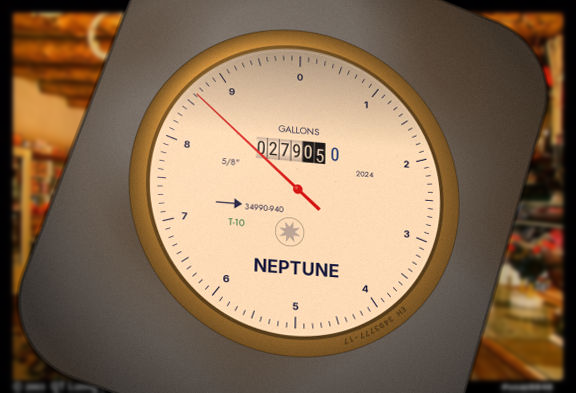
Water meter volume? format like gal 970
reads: gal 279048.6
